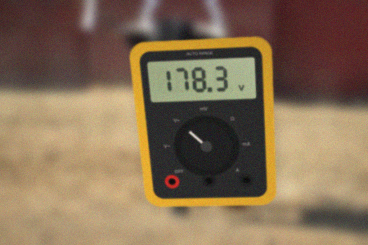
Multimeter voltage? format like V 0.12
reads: V 178.3
